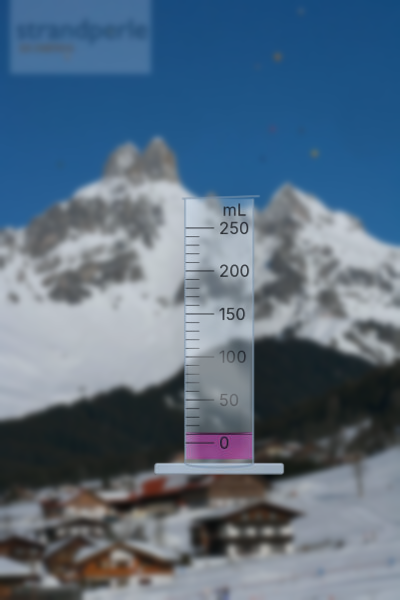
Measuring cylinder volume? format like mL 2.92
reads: mL 10
